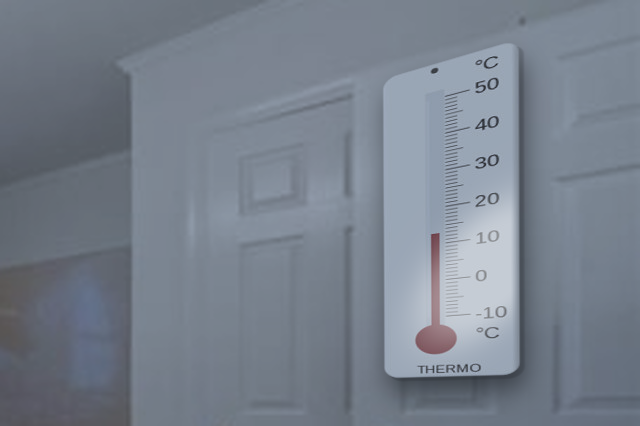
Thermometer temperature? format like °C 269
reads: °C 13
